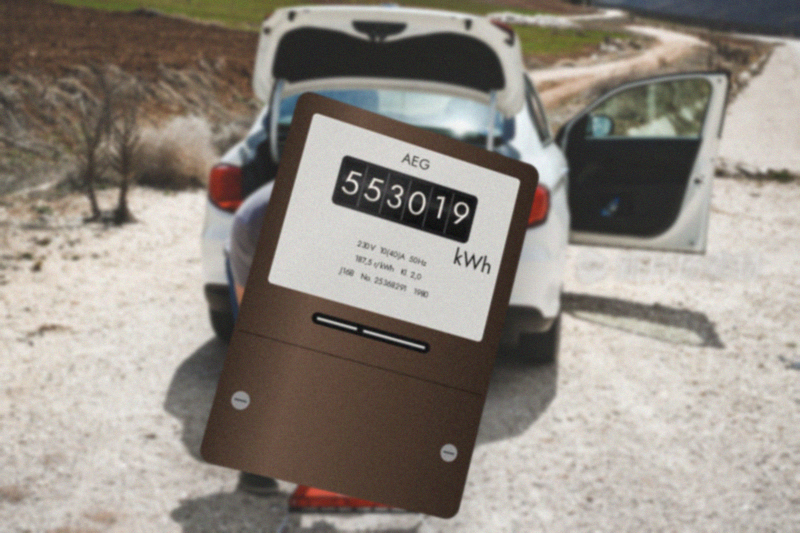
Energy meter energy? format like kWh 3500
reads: kWh 553019
